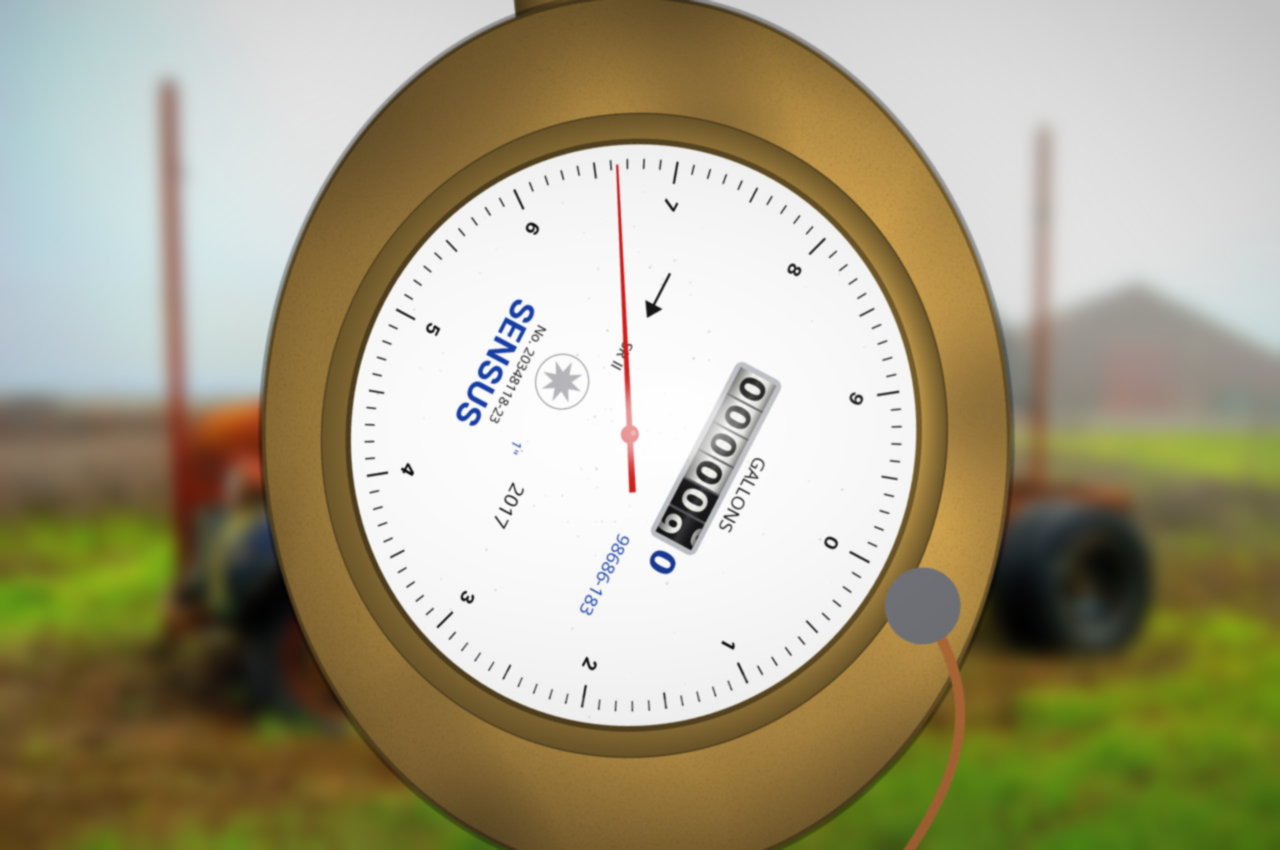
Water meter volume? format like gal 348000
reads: gal 86.6
